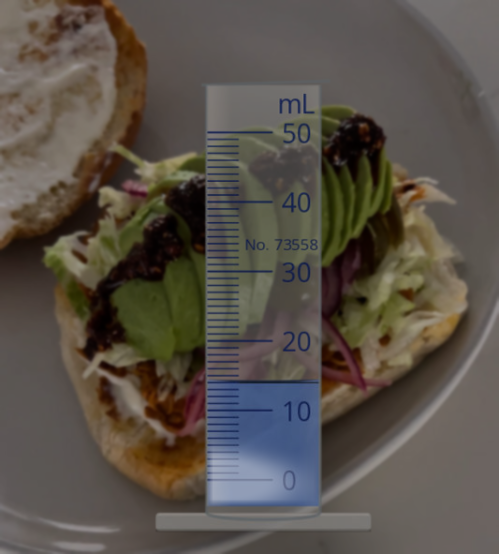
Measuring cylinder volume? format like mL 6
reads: mL 14
